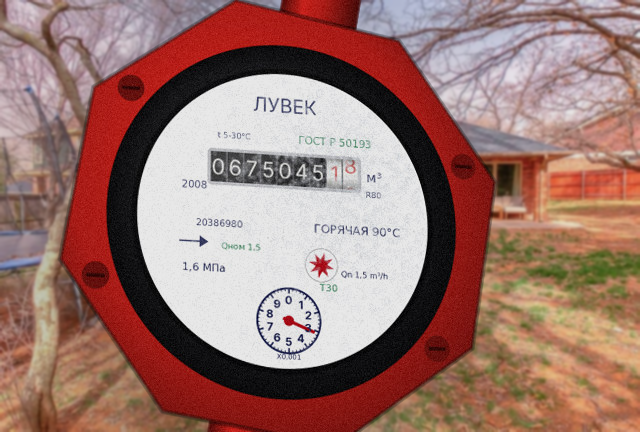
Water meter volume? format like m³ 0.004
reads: m³ 675045.183
